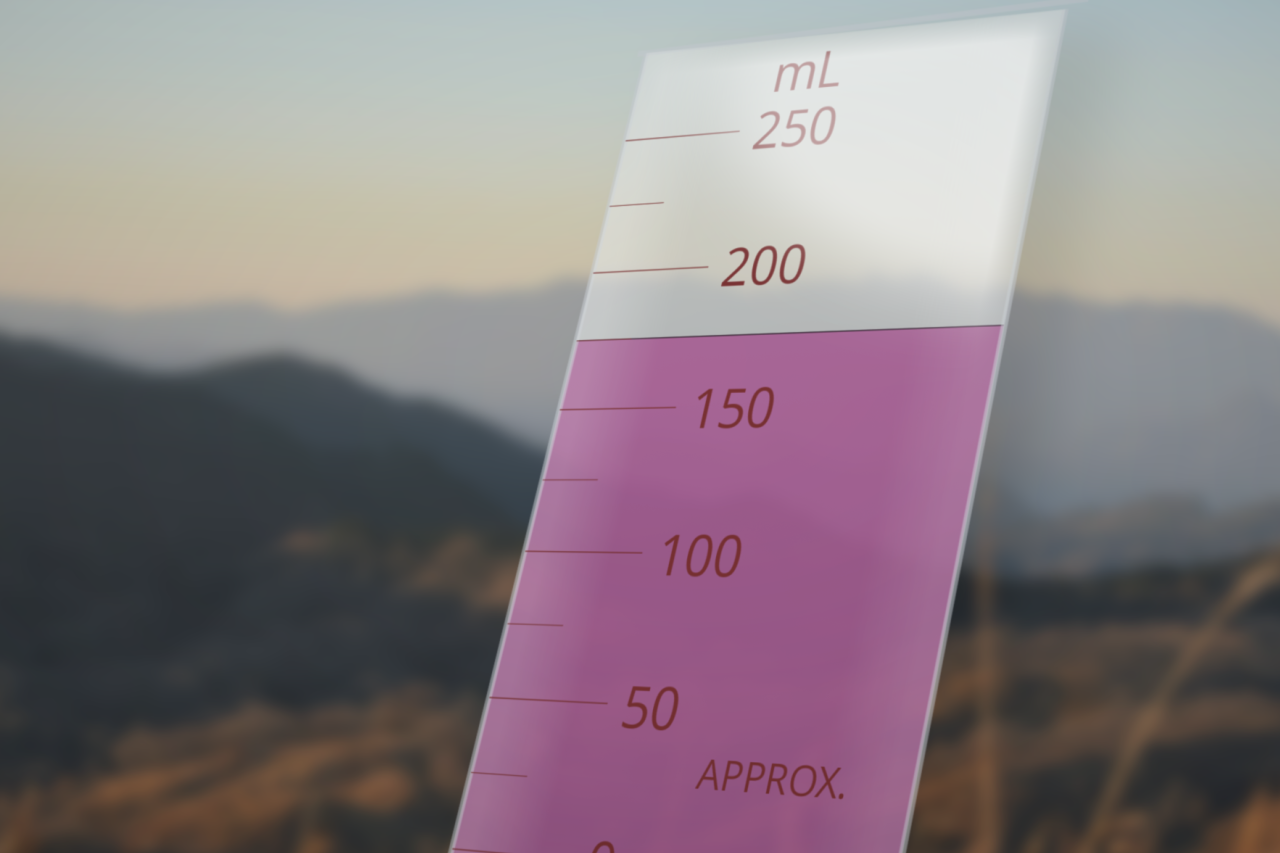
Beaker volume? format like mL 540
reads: mL 175
